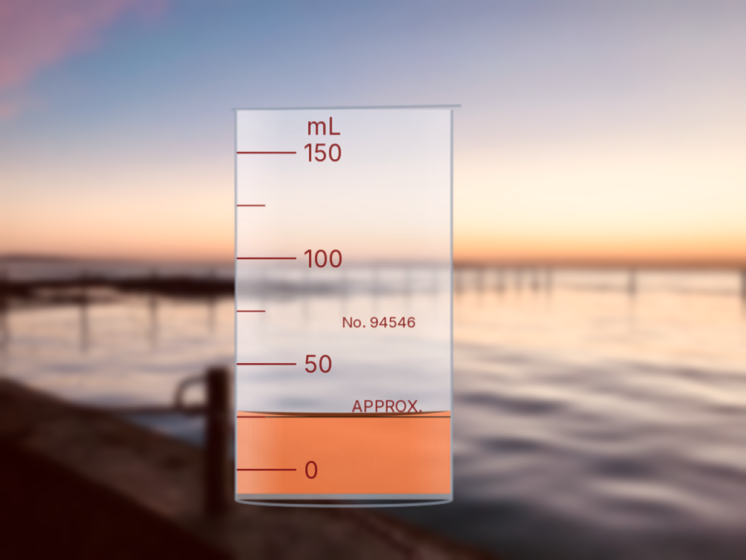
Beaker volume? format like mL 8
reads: mL 25
